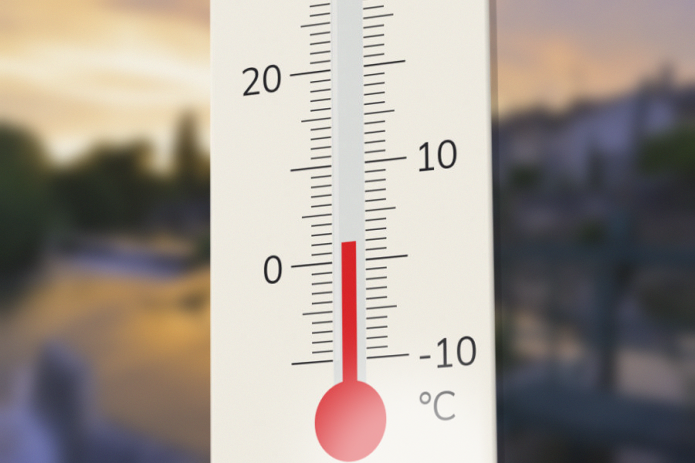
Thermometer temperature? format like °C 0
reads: °C 2
